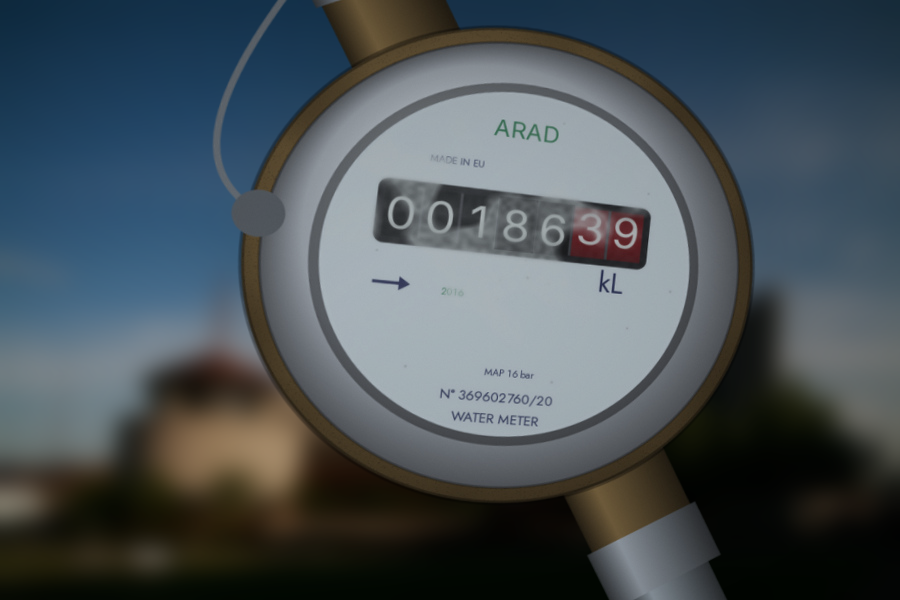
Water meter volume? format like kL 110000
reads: kL 186.39
